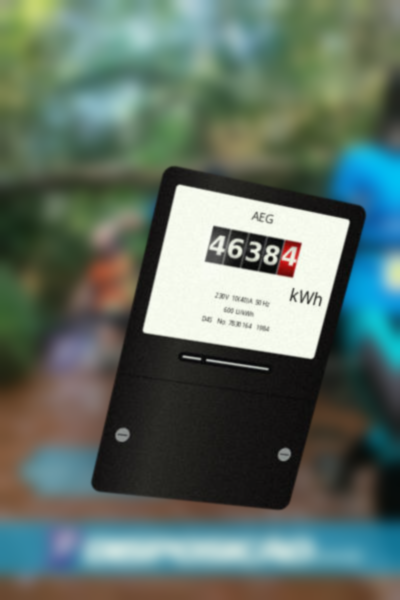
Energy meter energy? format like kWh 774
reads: kWh 4638.4
